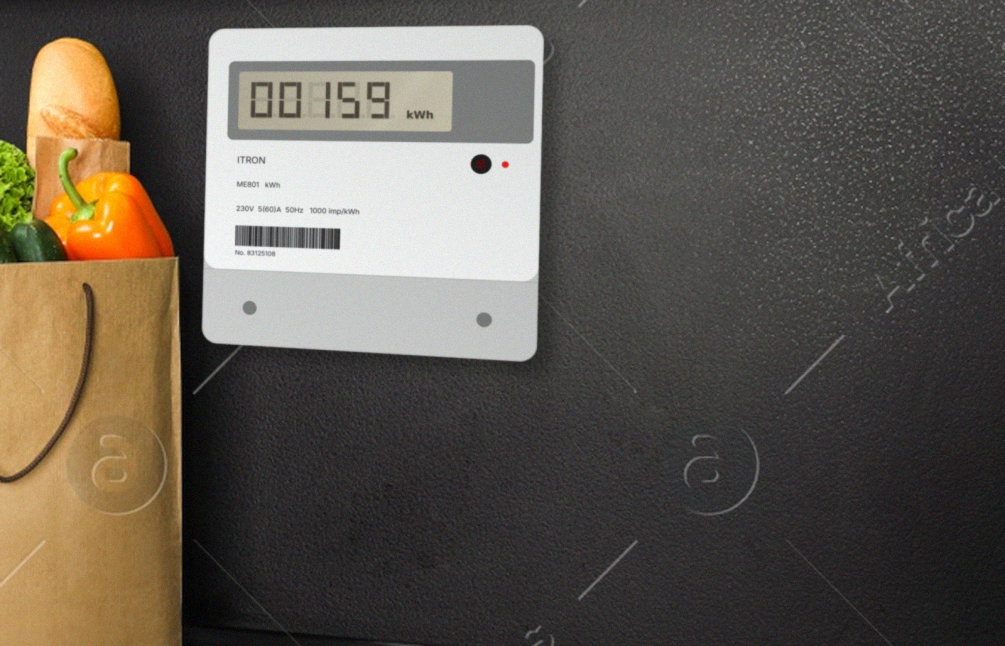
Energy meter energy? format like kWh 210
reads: kWh 159
